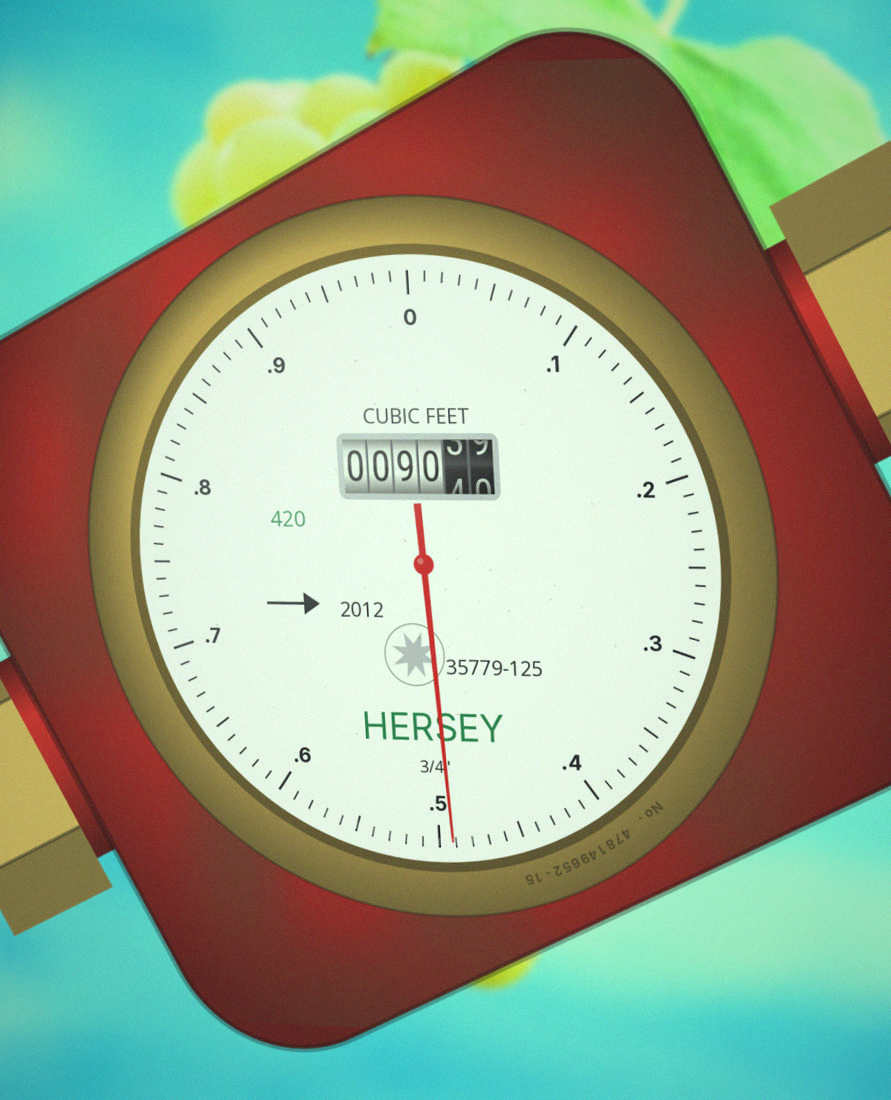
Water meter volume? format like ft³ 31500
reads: ft³ 9039.49
